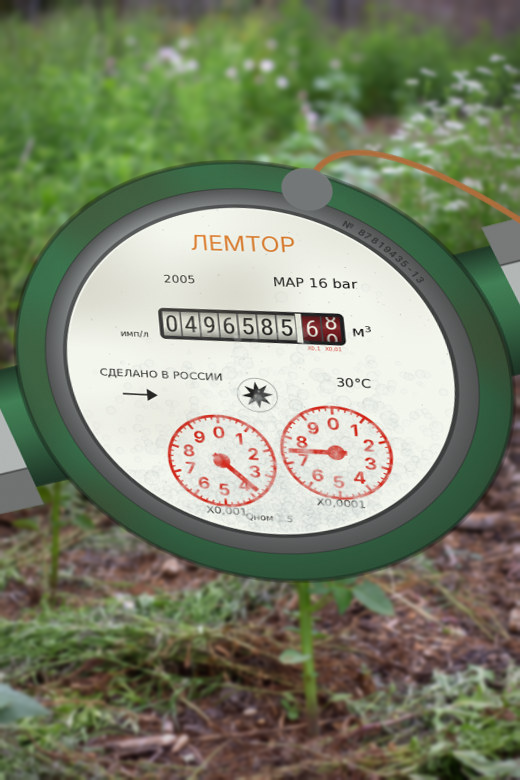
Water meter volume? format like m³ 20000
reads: m³ 496585.6837
